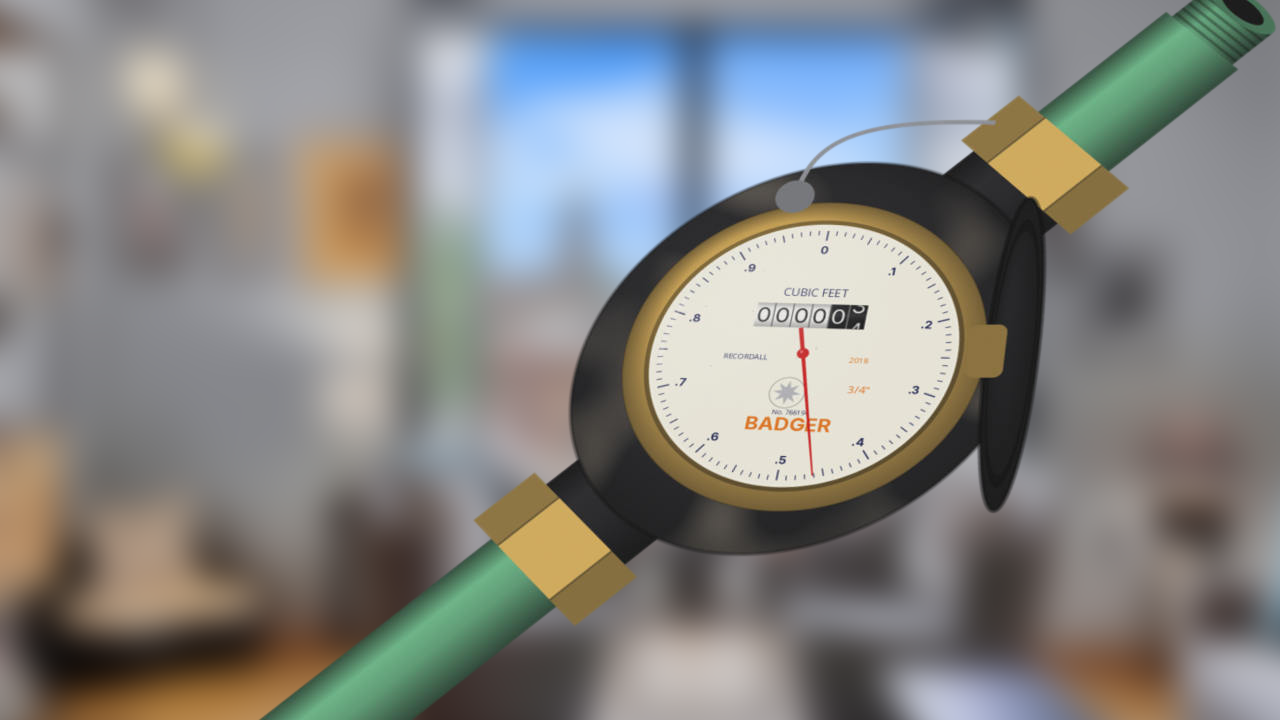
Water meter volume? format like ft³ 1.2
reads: ft³ 3.46
